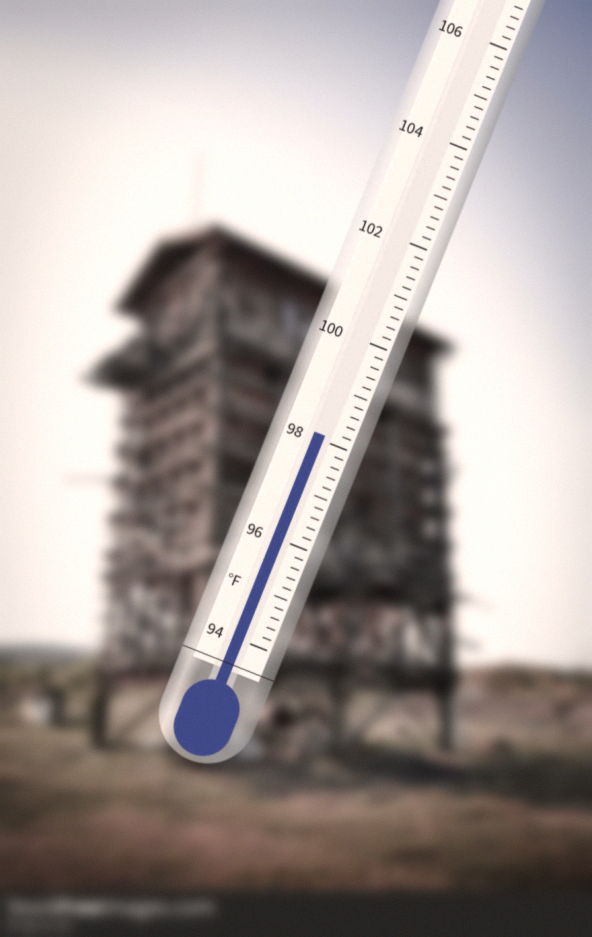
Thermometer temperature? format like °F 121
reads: °F 98.1
